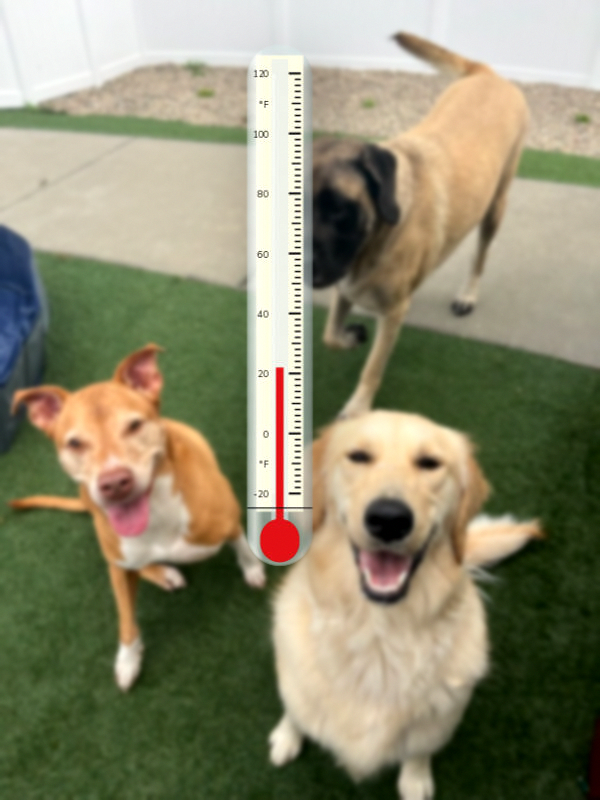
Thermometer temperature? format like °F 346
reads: °F 22
